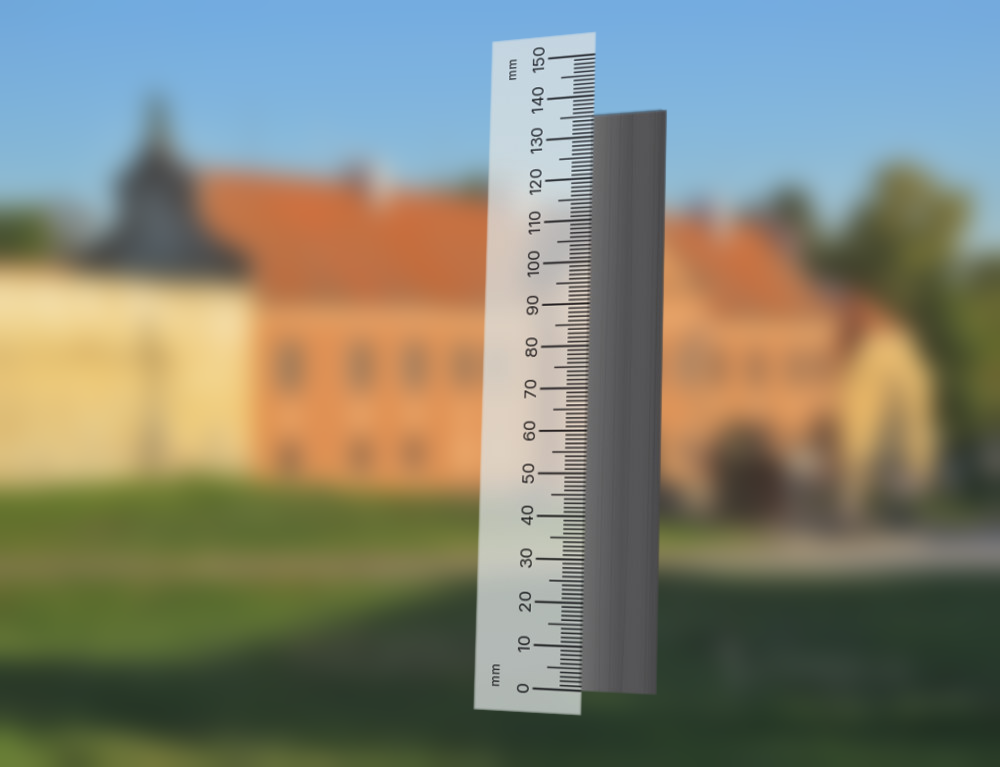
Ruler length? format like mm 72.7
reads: mm 135
